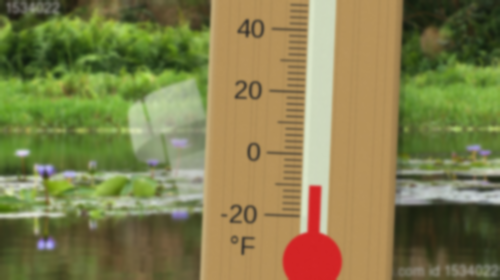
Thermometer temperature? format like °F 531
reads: °F -10
